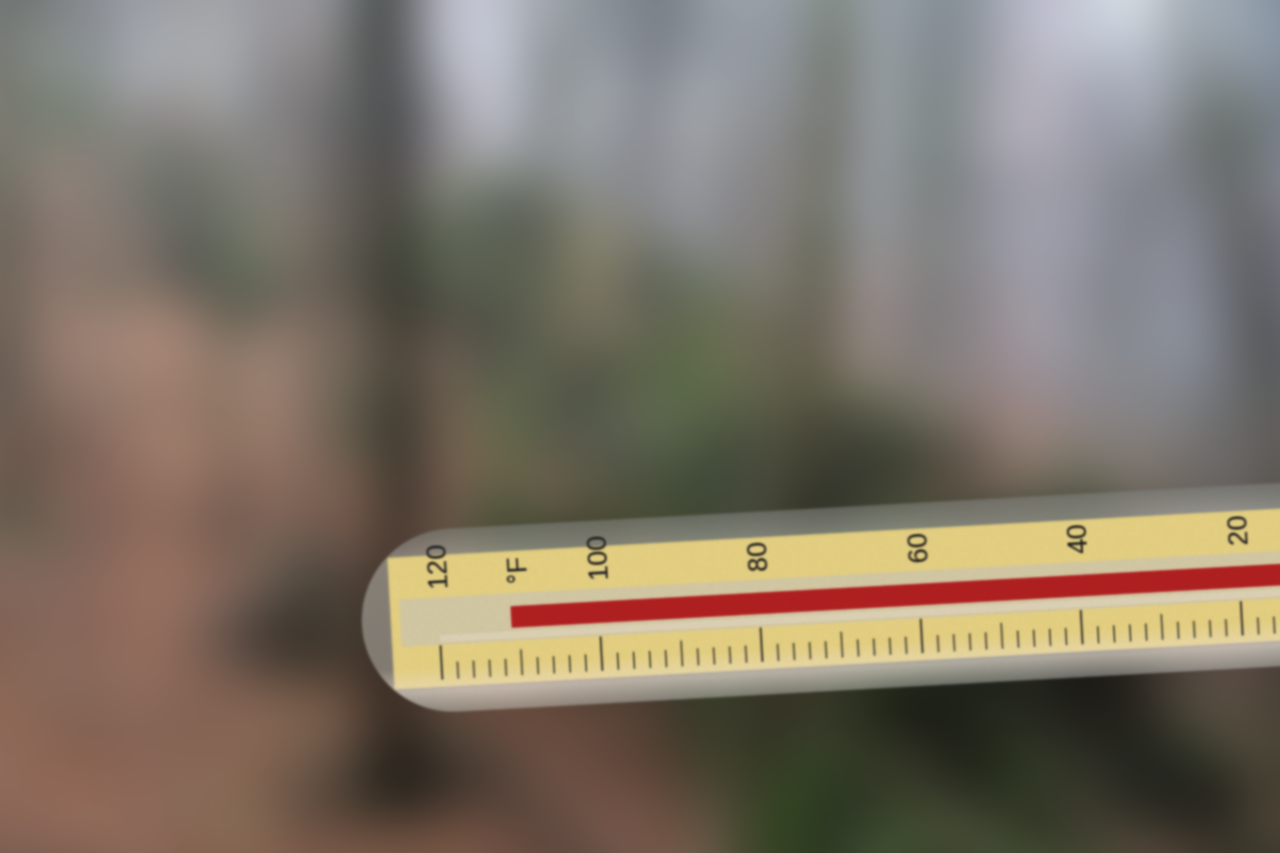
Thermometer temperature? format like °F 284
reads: °F 111
